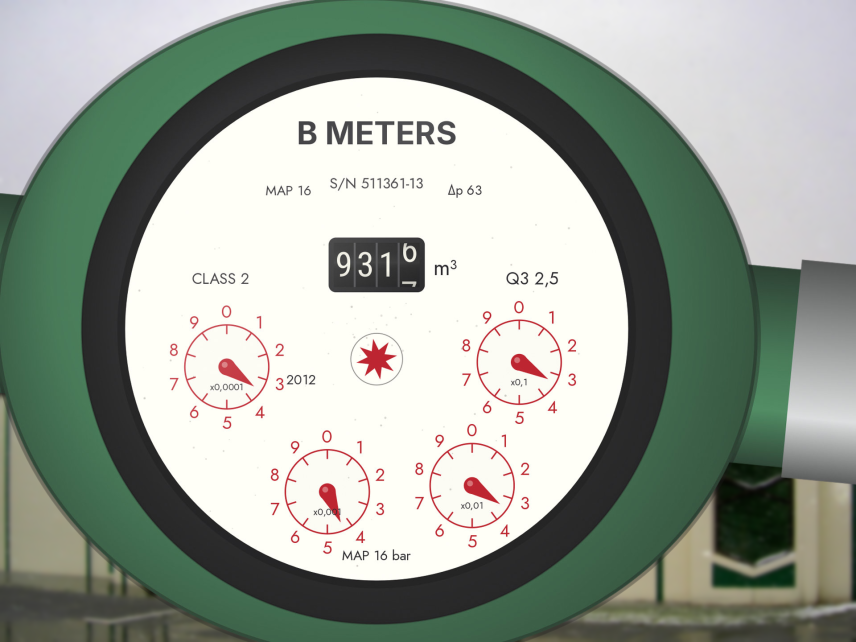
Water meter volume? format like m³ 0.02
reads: m³ 9316.3343
